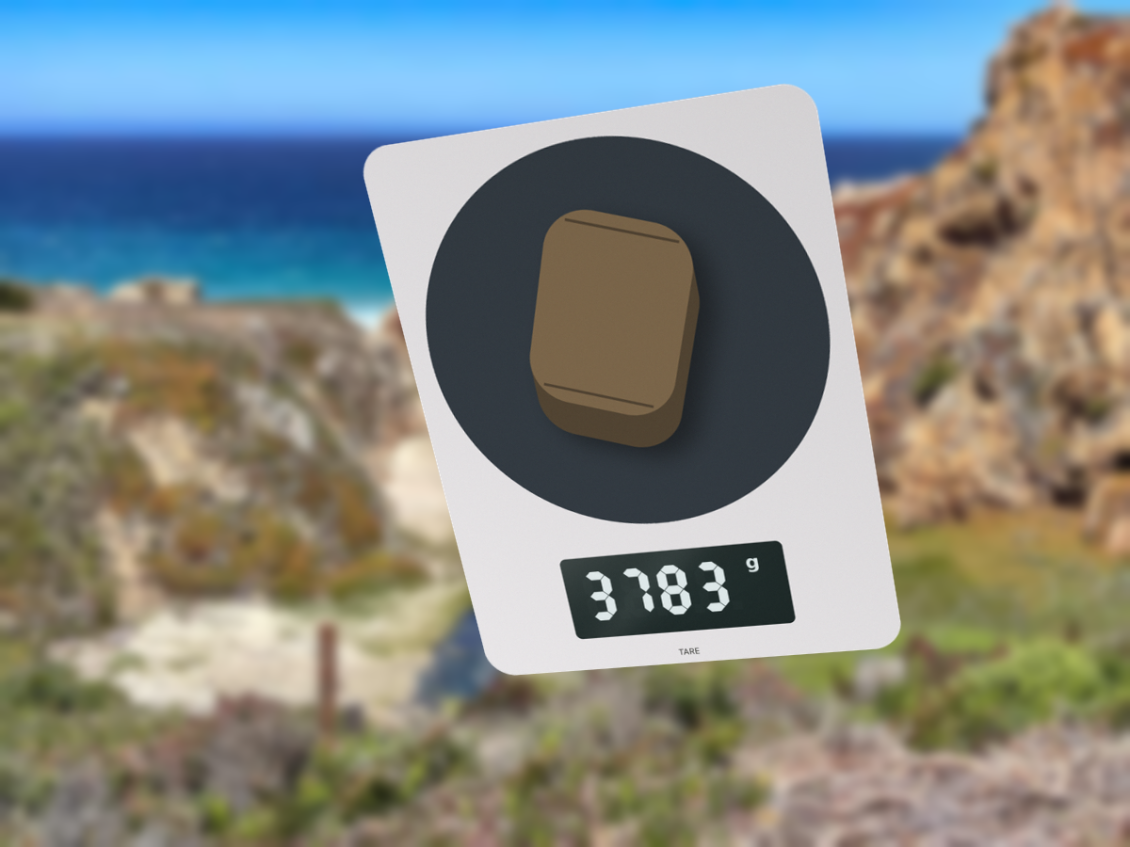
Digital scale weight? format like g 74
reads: g 3783
